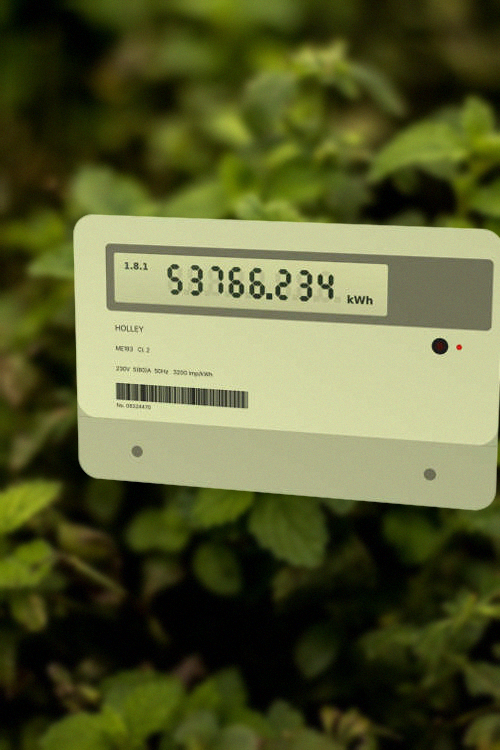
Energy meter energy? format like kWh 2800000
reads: kWh 53766.234
